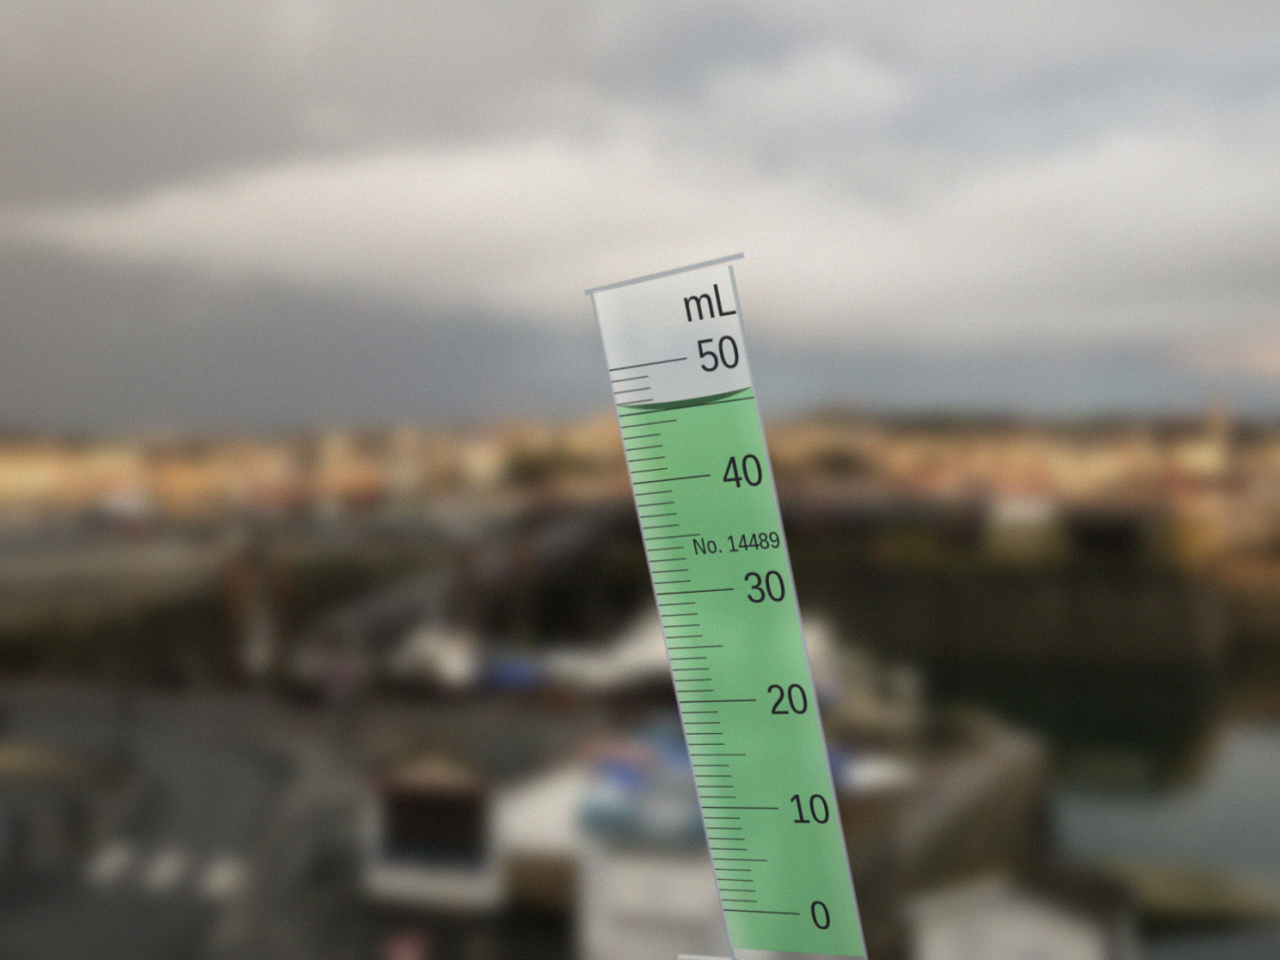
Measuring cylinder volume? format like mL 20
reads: mL 46
